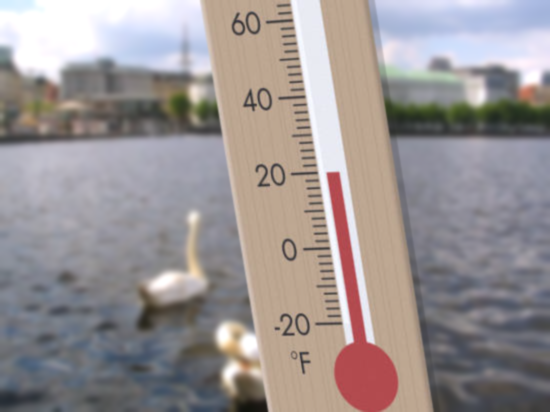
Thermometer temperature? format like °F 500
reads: °F 20
